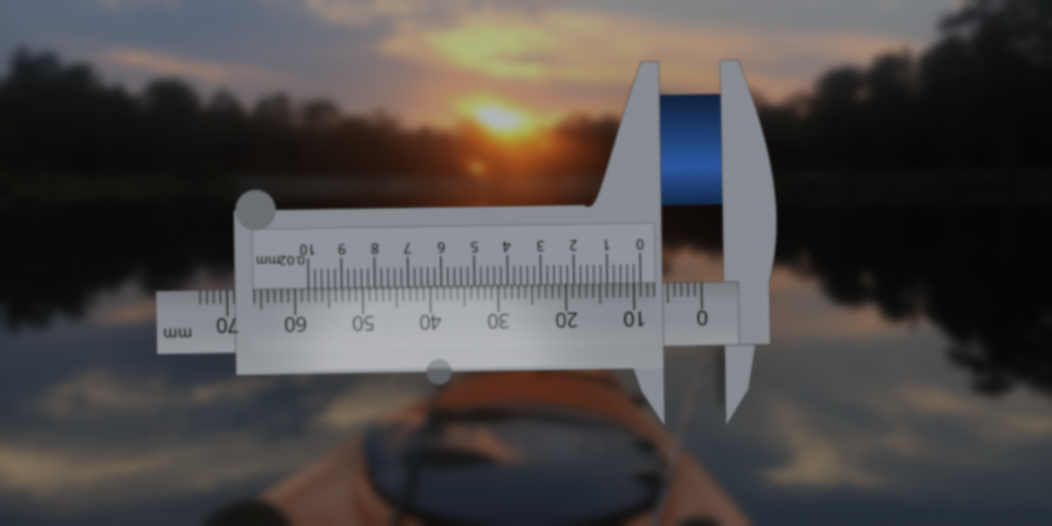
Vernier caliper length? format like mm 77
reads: mm 9.0
